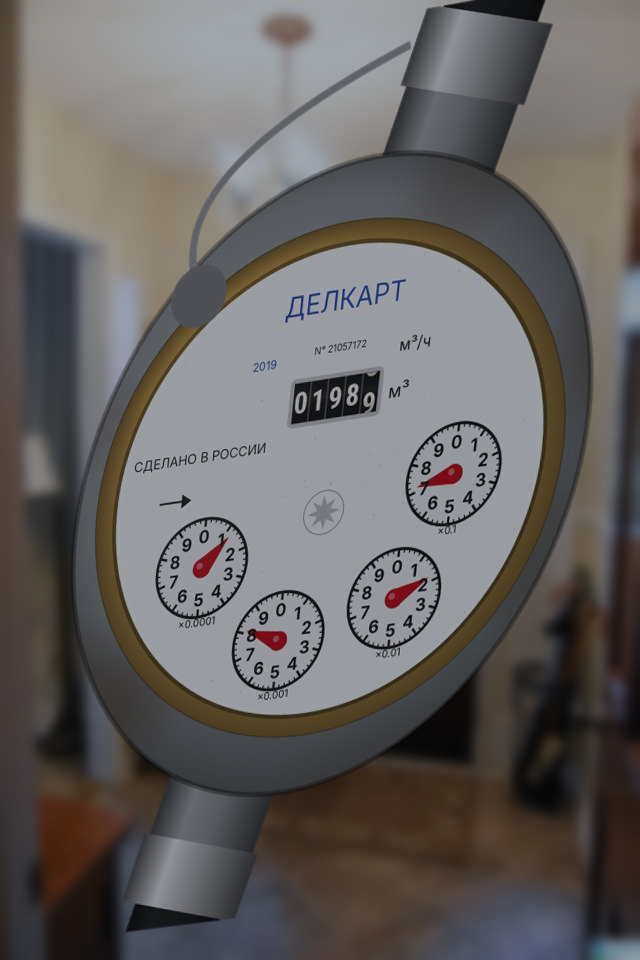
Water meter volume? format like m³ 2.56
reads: m³ 1988.7181
